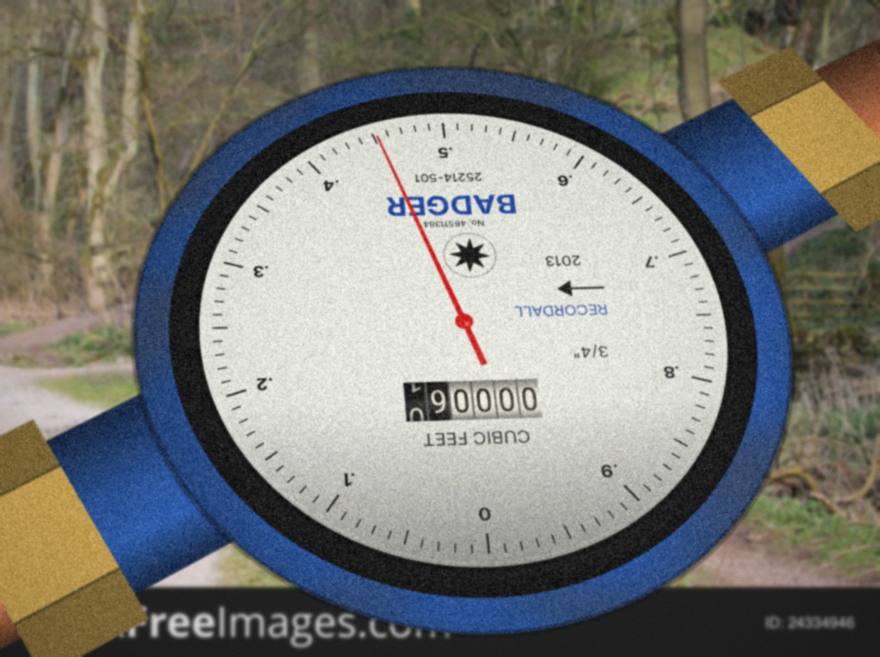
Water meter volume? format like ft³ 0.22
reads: ft³ 60.45
